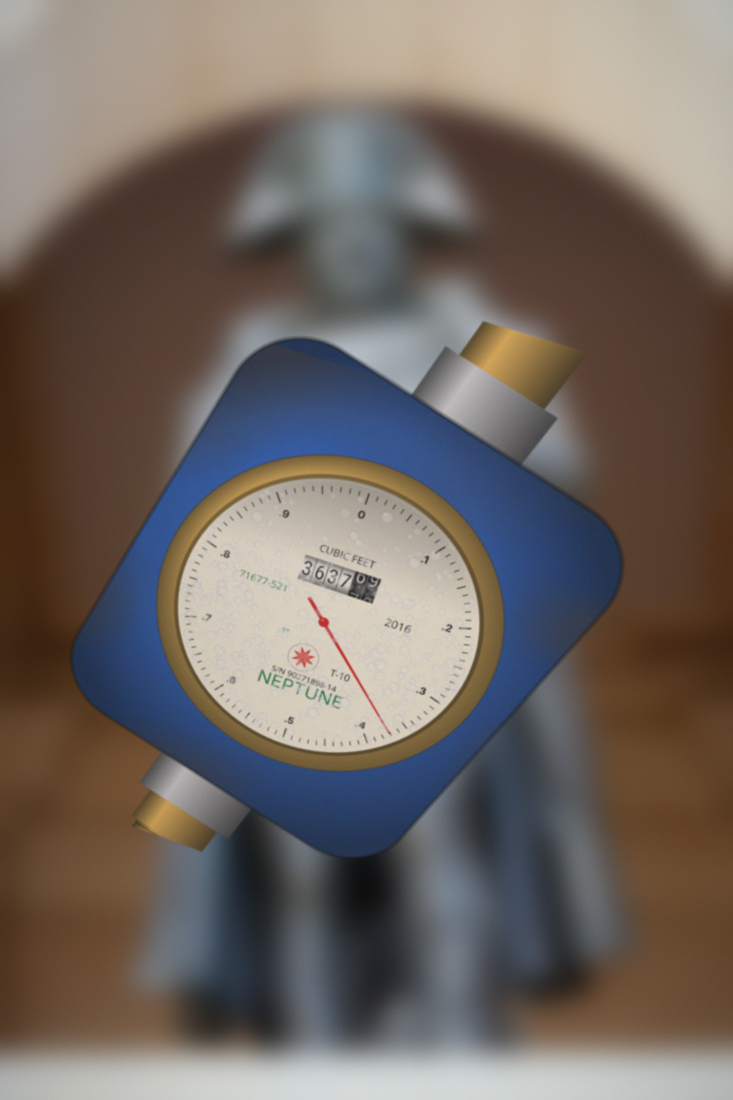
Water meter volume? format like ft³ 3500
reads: ft³ 363769.37
